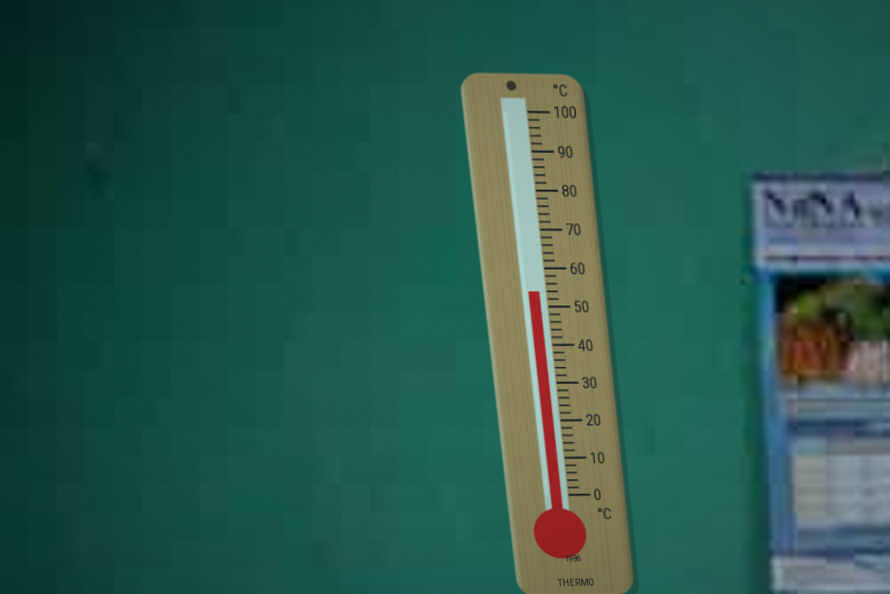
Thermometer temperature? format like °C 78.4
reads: °C 54
